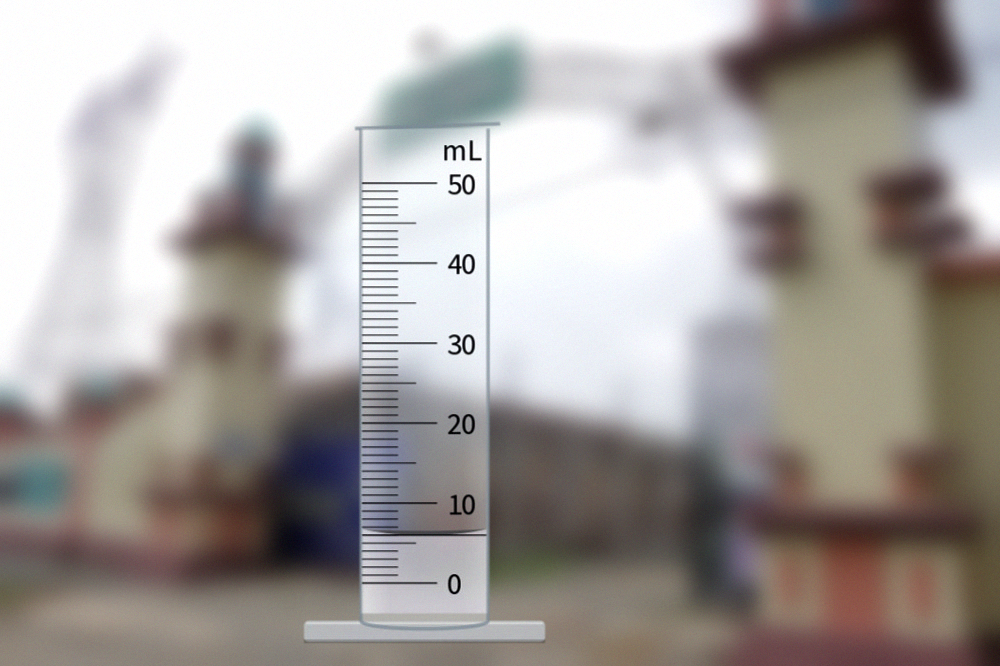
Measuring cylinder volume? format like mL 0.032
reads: mL 6
